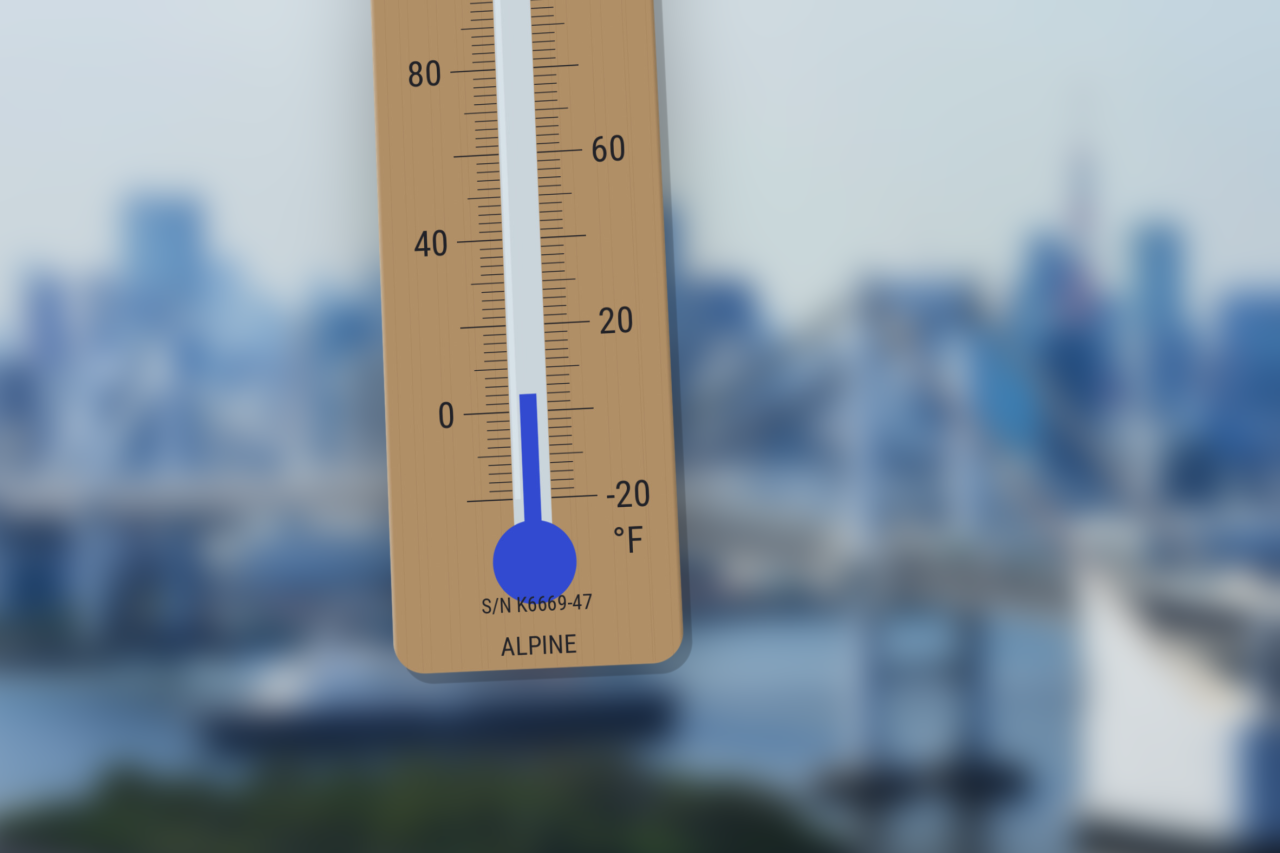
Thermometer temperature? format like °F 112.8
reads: °F 4
